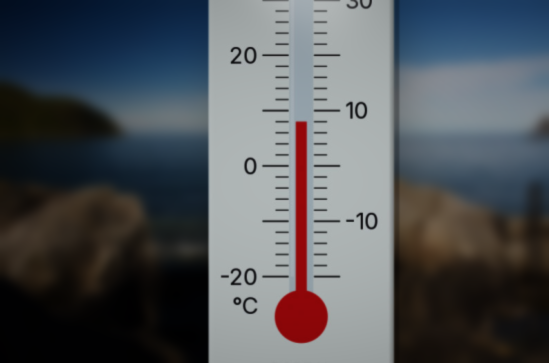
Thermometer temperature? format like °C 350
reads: °C 8
